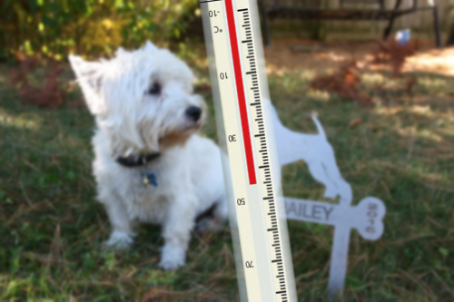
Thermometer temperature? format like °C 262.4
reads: °C 45
